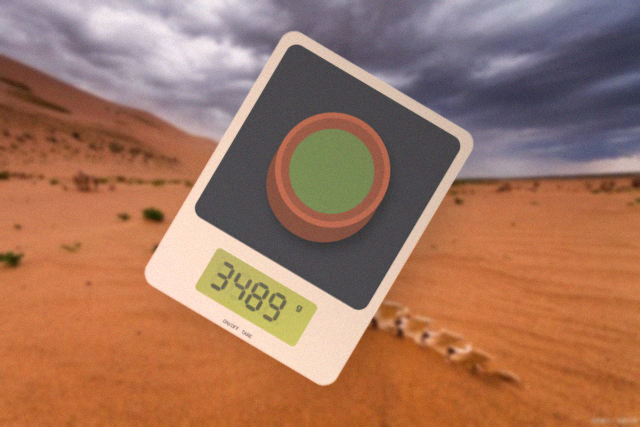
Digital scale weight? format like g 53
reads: g 3489
